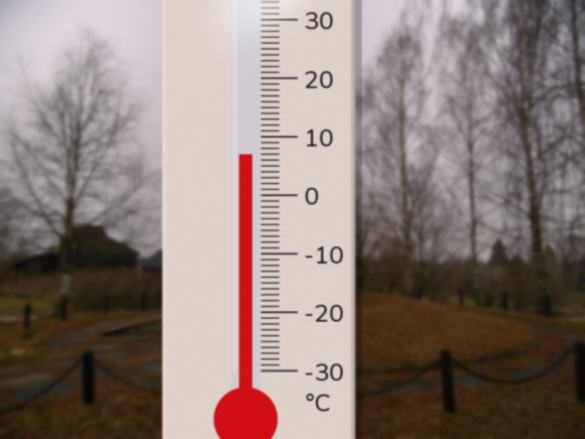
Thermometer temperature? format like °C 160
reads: °C 7
